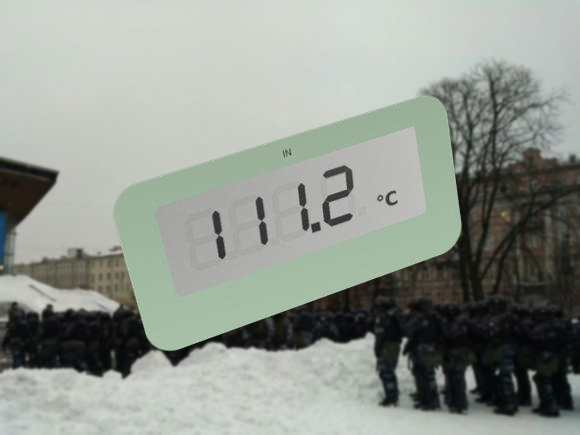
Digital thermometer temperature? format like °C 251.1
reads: °C 111.2
